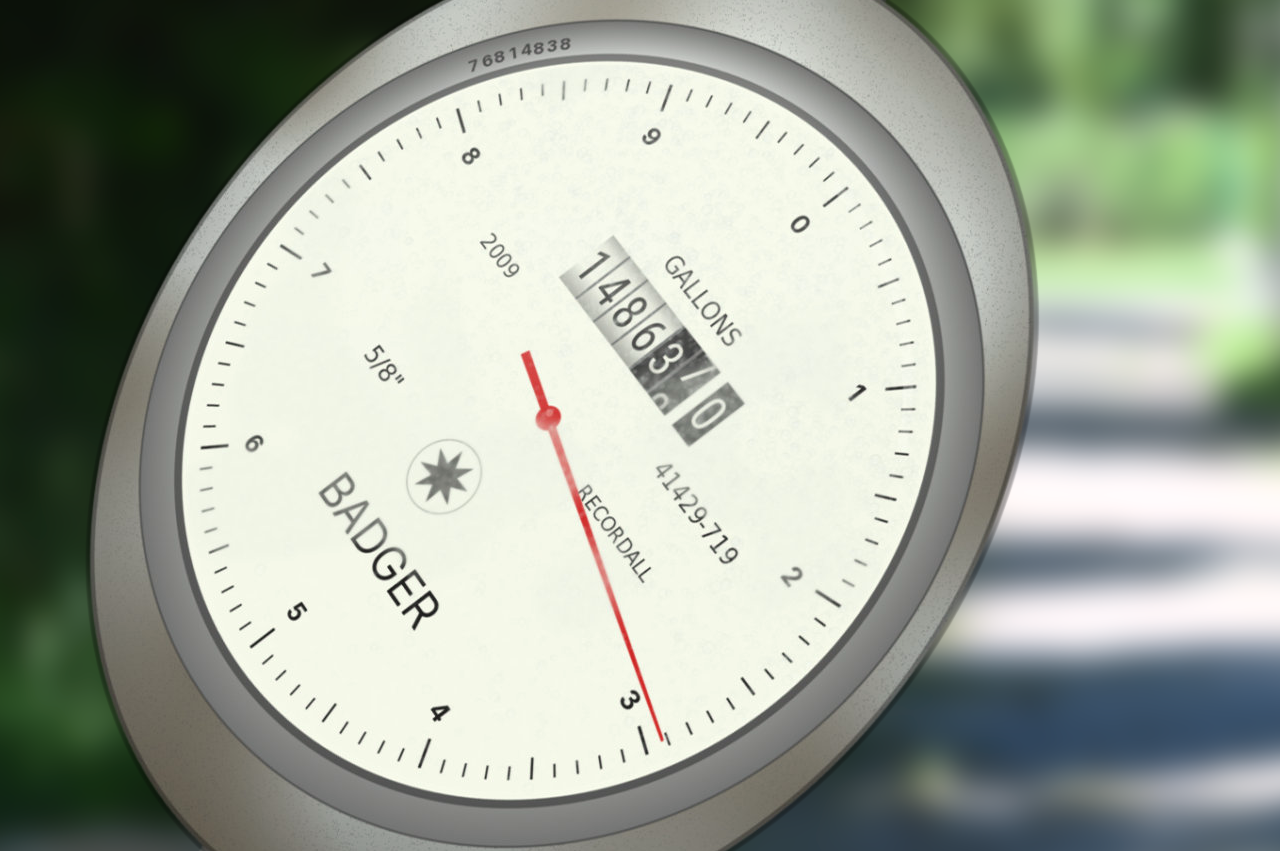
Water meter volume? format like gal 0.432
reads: gal 1486372.9
